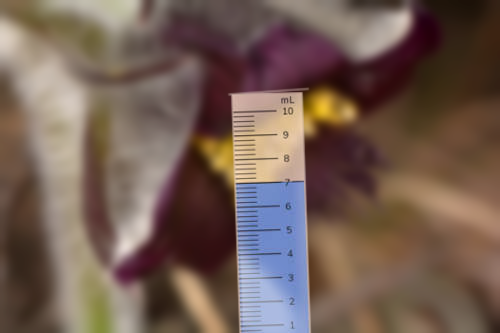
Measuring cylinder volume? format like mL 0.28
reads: mL 7
